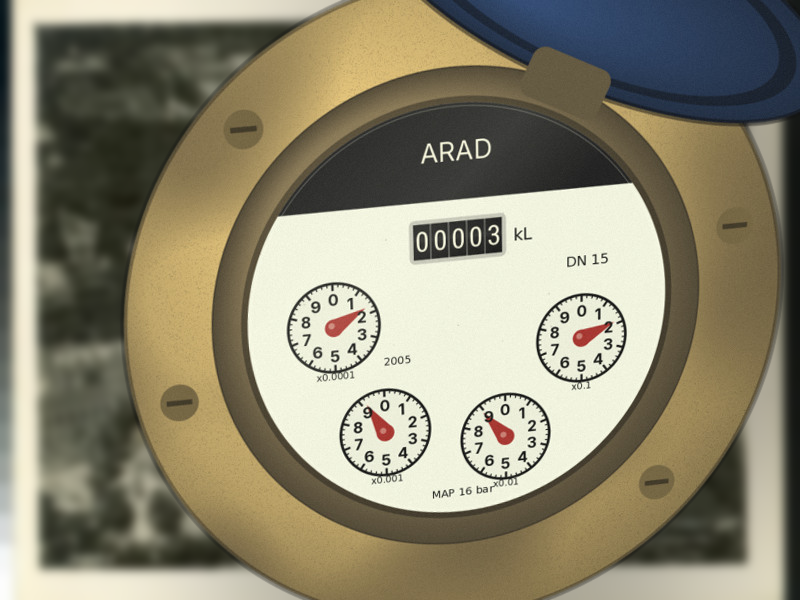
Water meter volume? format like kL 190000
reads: kL 3.1891
